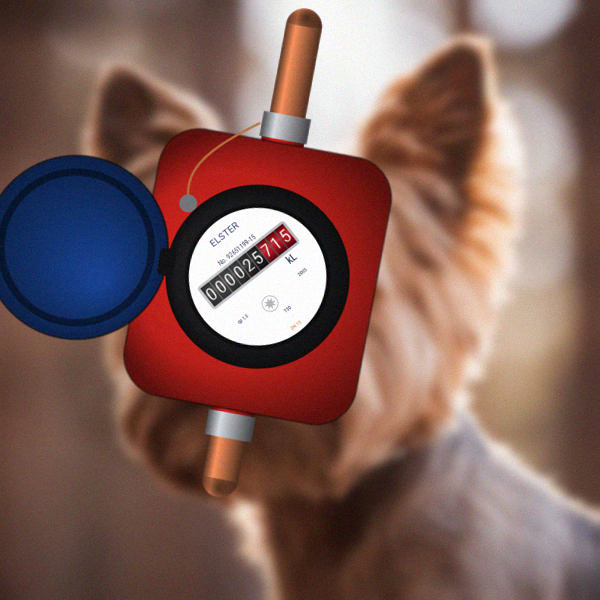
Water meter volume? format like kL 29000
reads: kL 25.715
